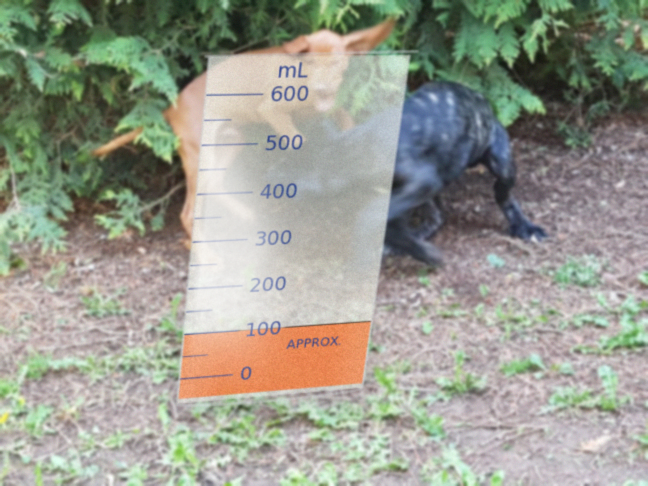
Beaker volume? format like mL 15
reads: mL 100
